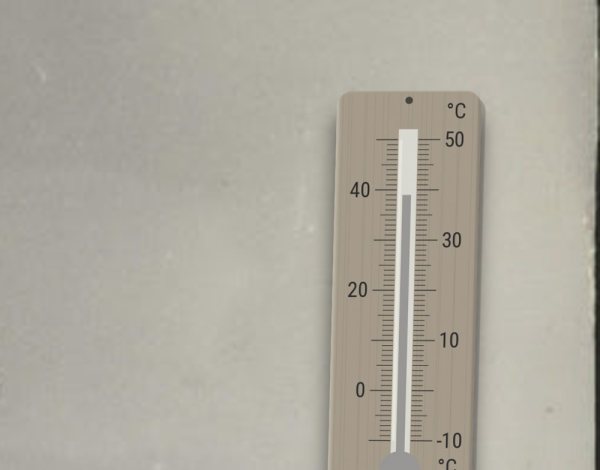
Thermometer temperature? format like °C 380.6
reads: °C 39
